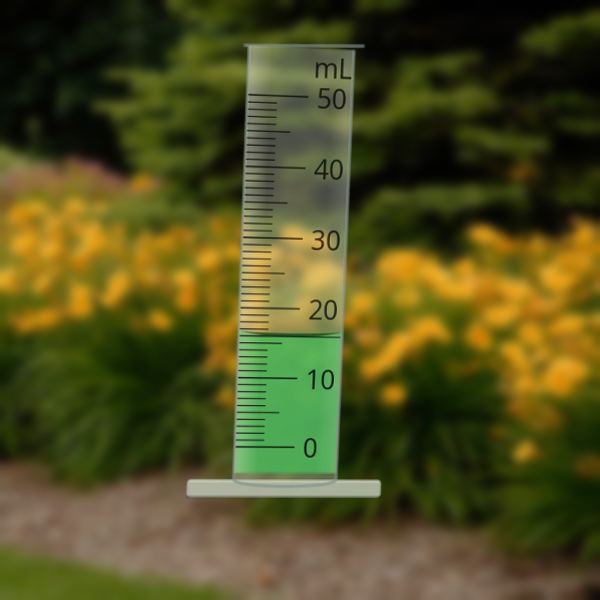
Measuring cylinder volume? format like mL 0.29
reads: mL 16
